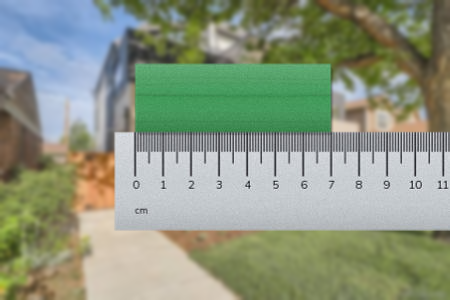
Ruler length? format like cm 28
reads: cm 7
